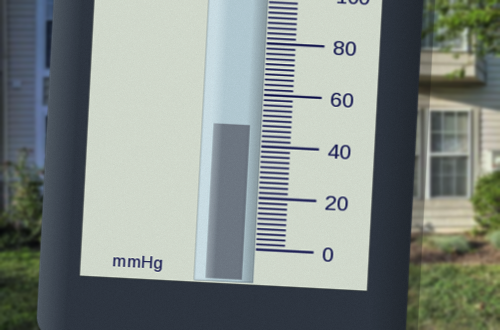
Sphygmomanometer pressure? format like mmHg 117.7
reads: mmHg 48
